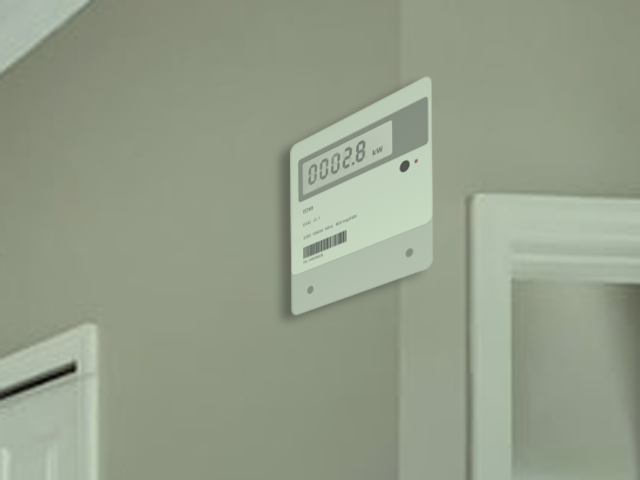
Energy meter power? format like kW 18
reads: kW 2.8
